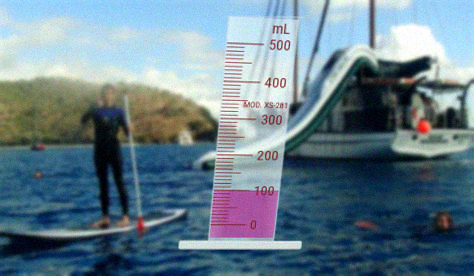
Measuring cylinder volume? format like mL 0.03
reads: mL 100
